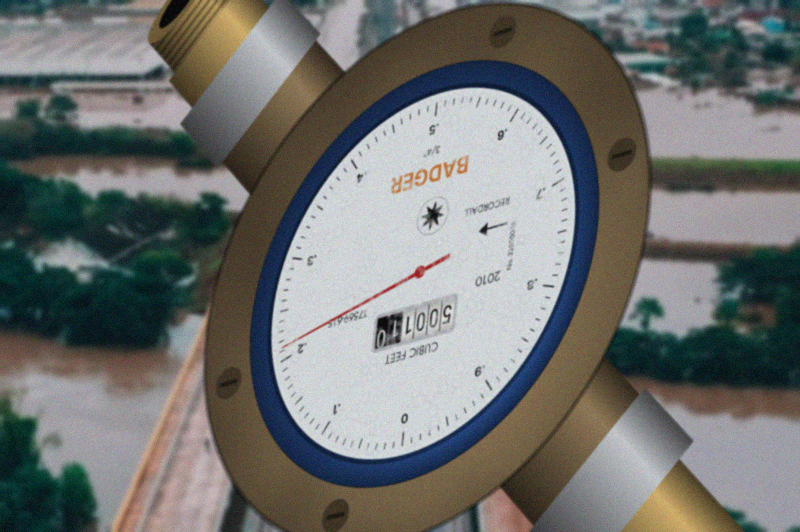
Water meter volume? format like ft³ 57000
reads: ft³ 500110.21
